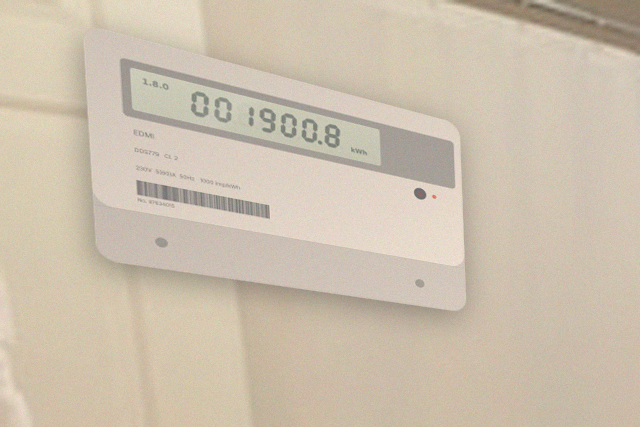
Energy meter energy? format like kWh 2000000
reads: kWh 1900.8
